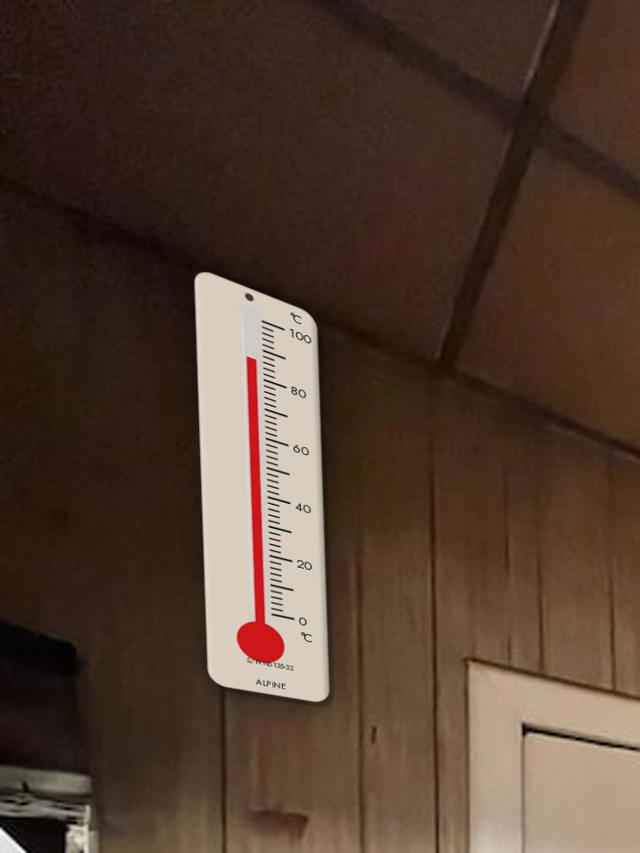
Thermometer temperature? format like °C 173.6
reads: °C 86
